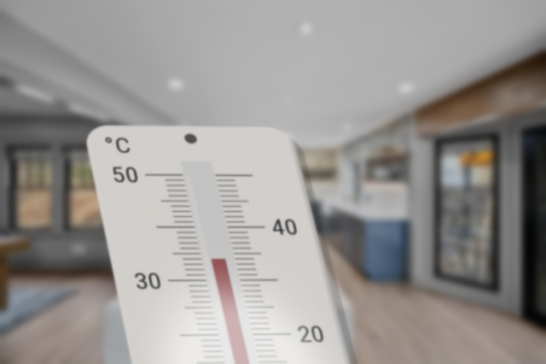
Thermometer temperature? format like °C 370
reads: °C 34
